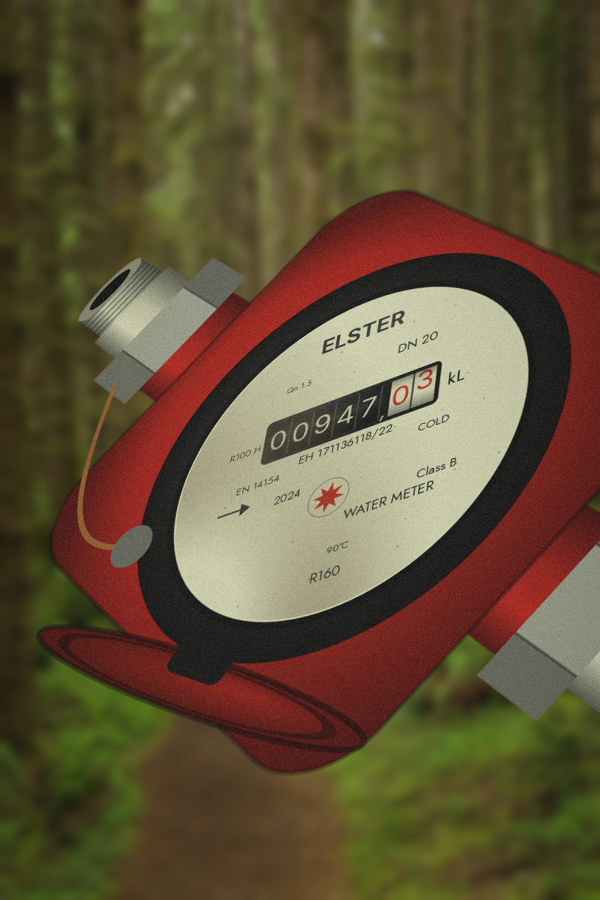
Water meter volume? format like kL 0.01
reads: kL 947.03
